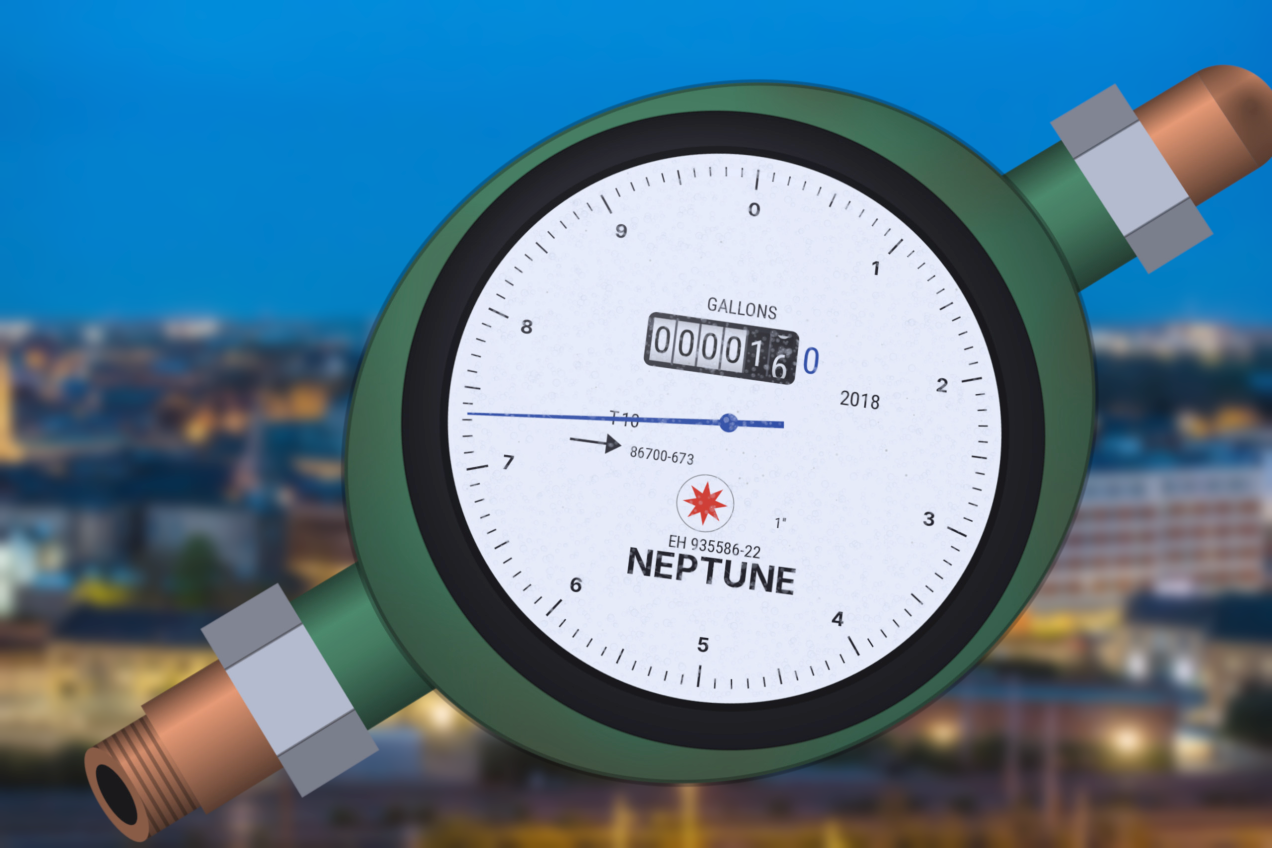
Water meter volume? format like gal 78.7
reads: gal 157.3
